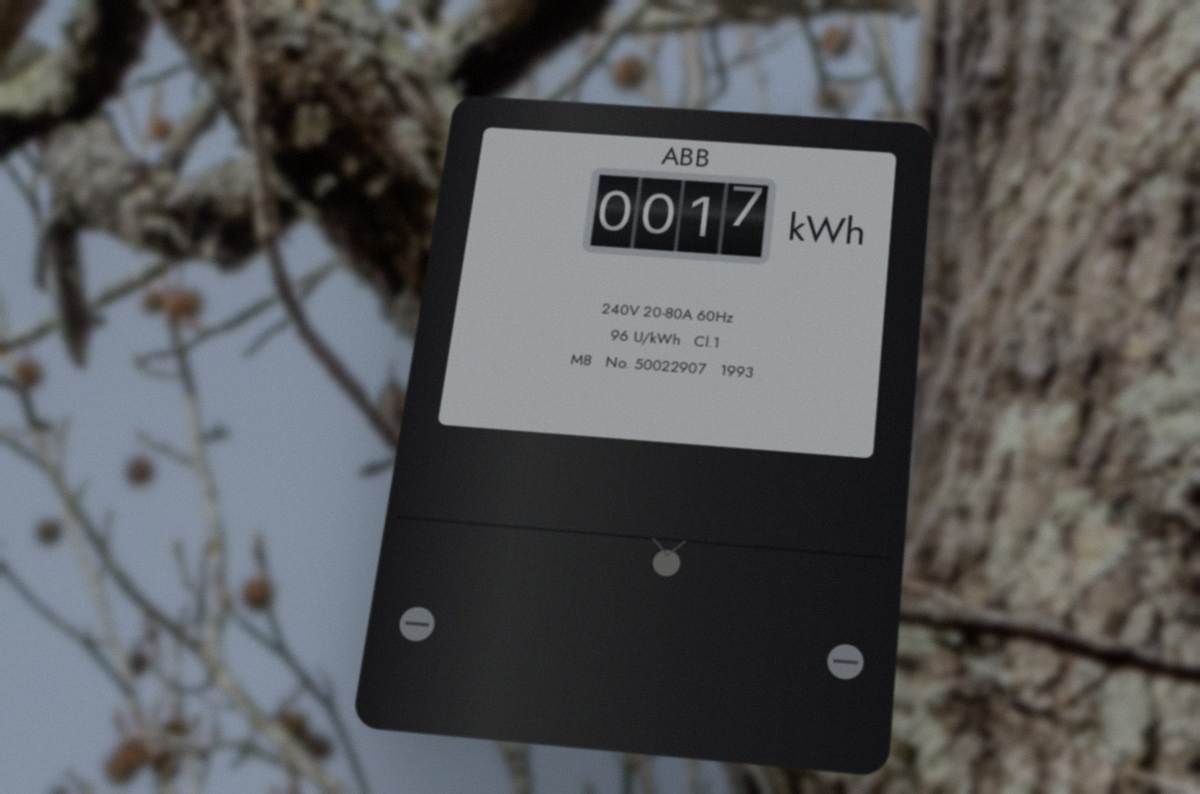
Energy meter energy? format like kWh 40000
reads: kWh 17
